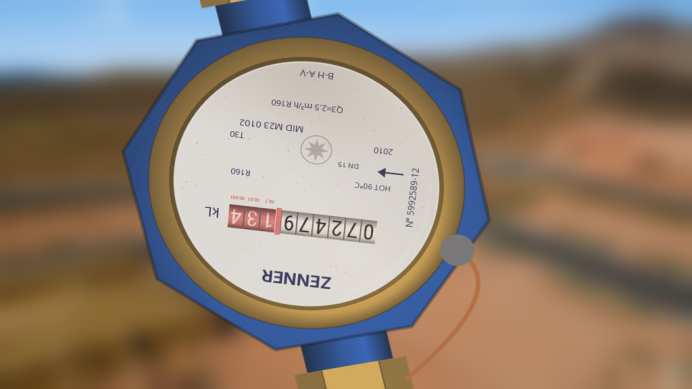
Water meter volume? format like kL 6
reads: kL 72479.134
